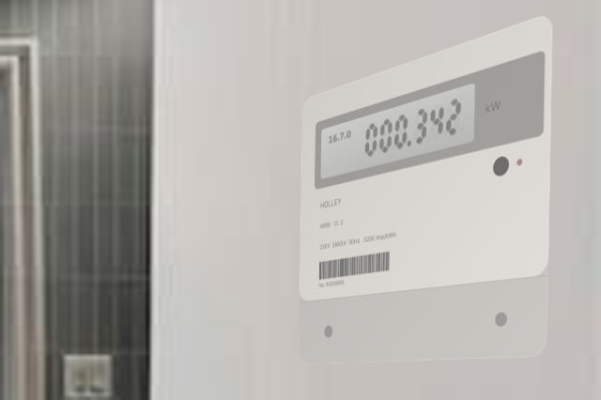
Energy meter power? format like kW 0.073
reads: kW 0.342
